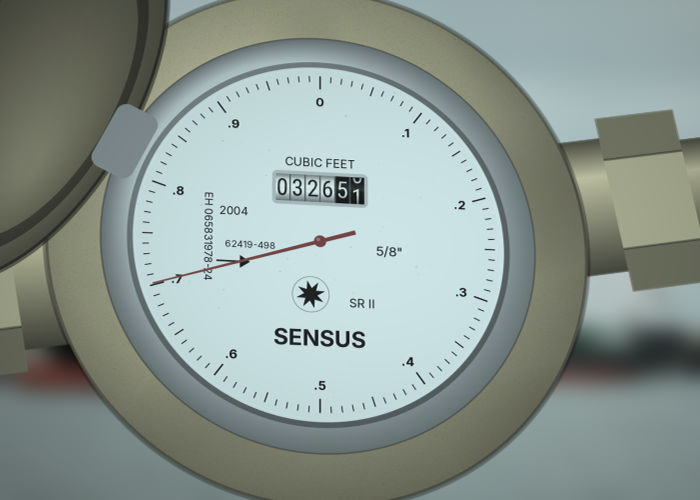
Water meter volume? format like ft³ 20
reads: ft³ 32650.70
